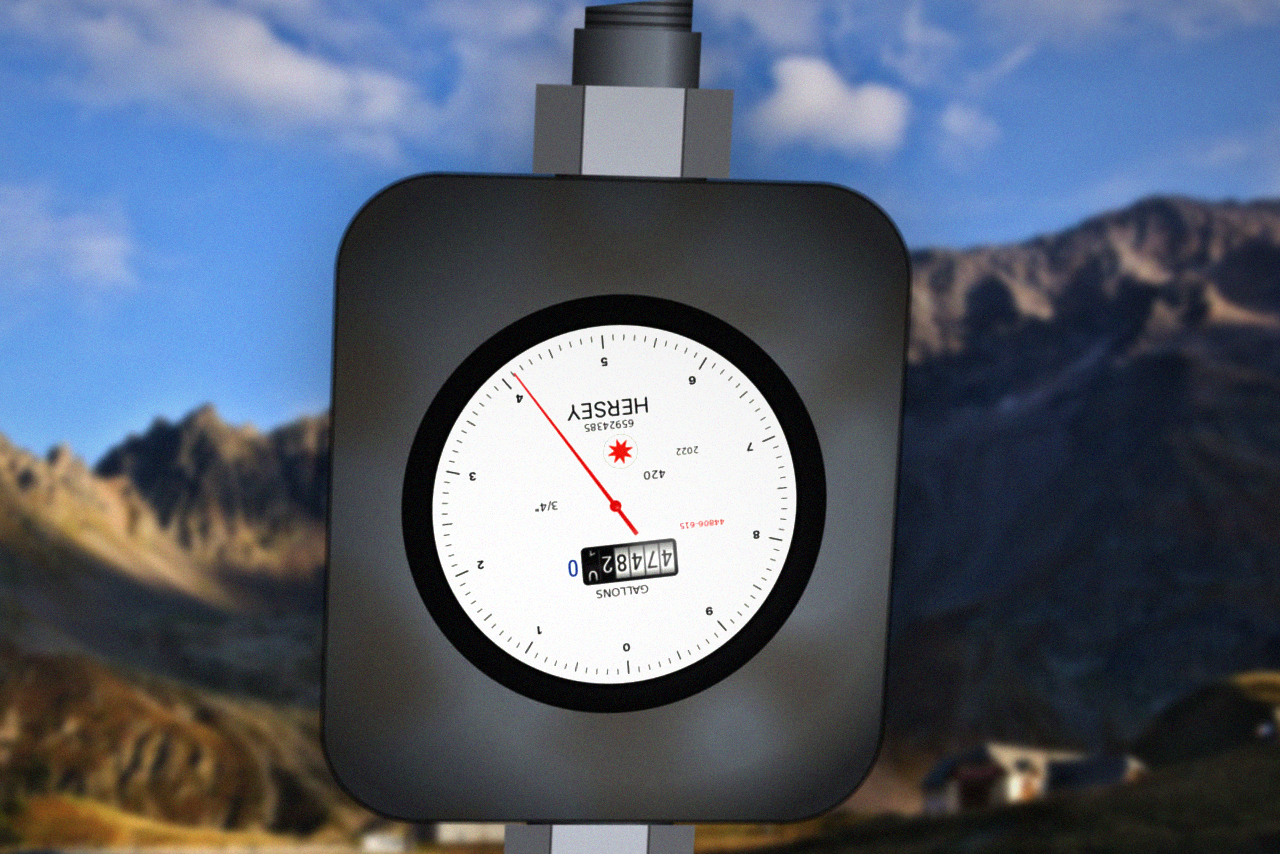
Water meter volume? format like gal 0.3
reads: gal 4748204.1
